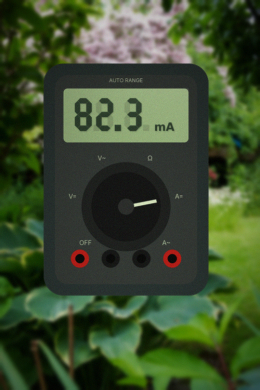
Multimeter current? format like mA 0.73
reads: mA 82.3
